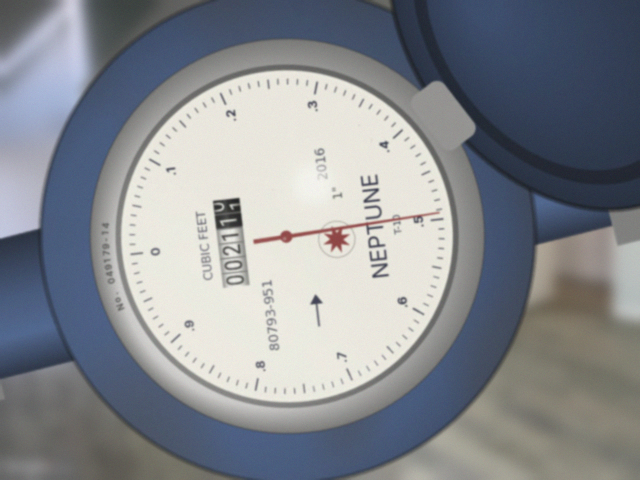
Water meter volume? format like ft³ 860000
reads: ft³ 2110.49
